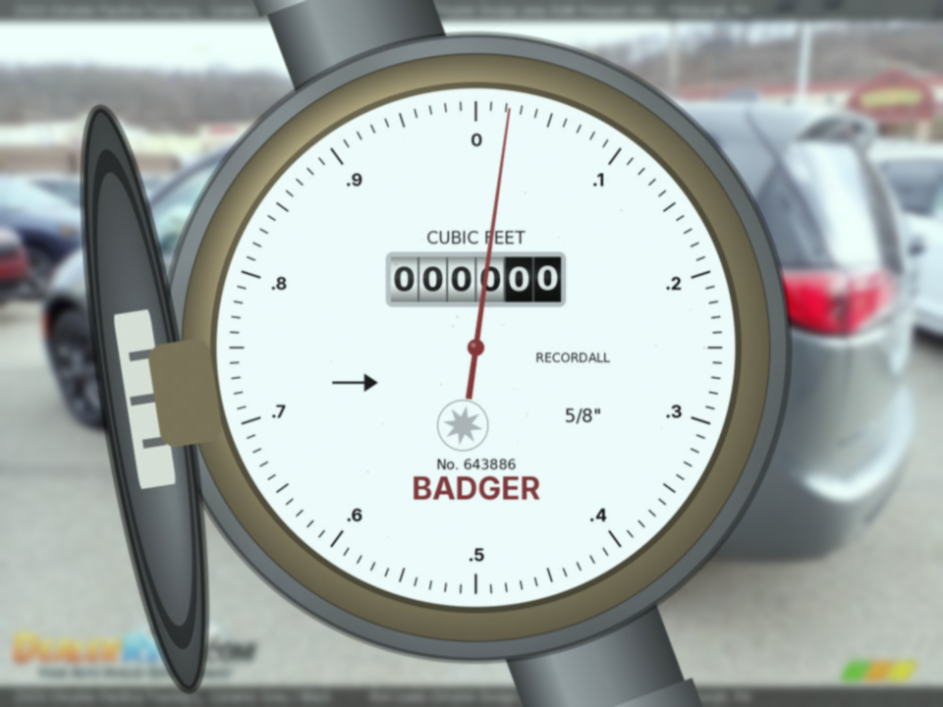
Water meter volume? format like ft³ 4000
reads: ft³ 0.02
